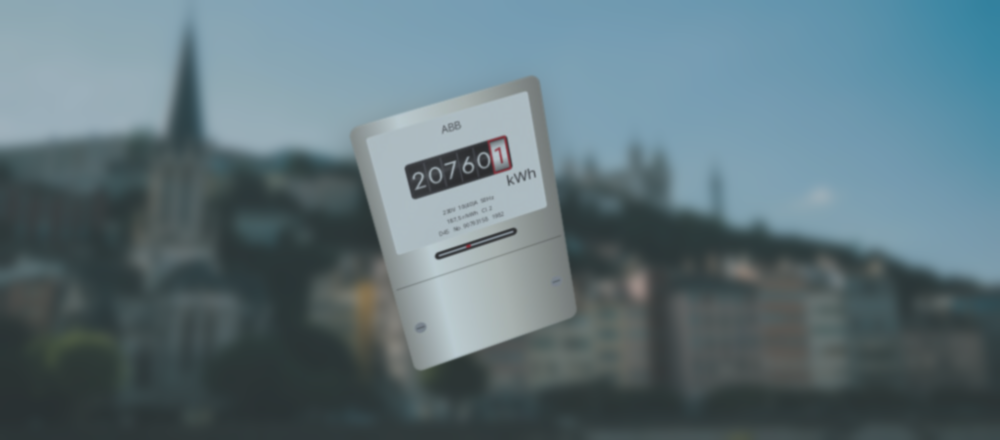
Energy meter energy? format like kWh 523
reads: kWh 20760.1
